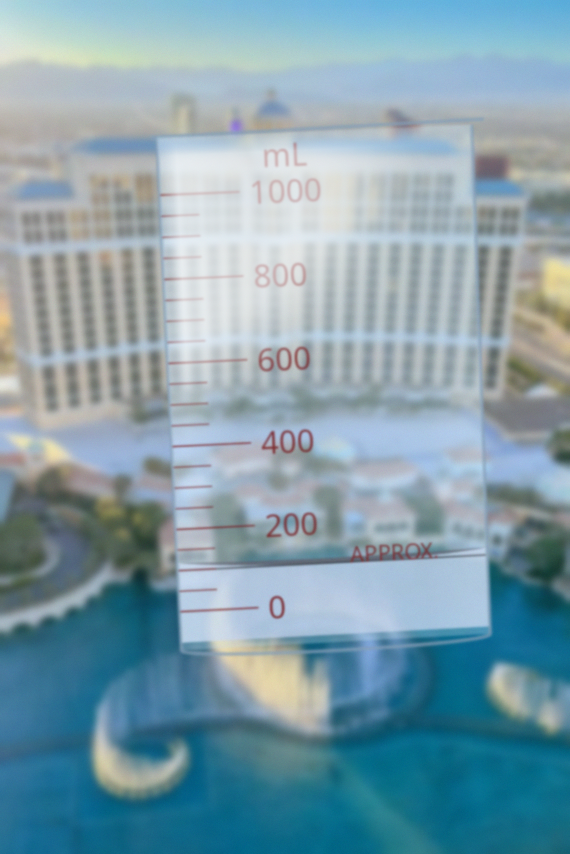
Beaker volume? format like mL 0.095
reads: mL 100
